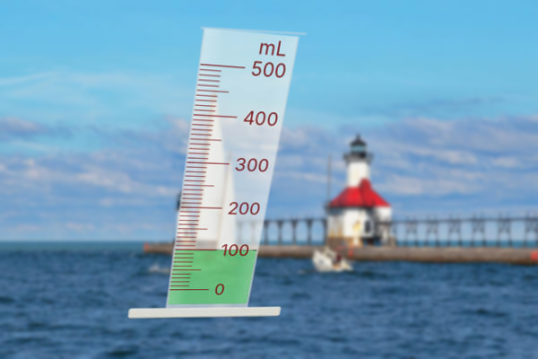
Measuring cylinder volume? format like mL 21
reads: mL 100
